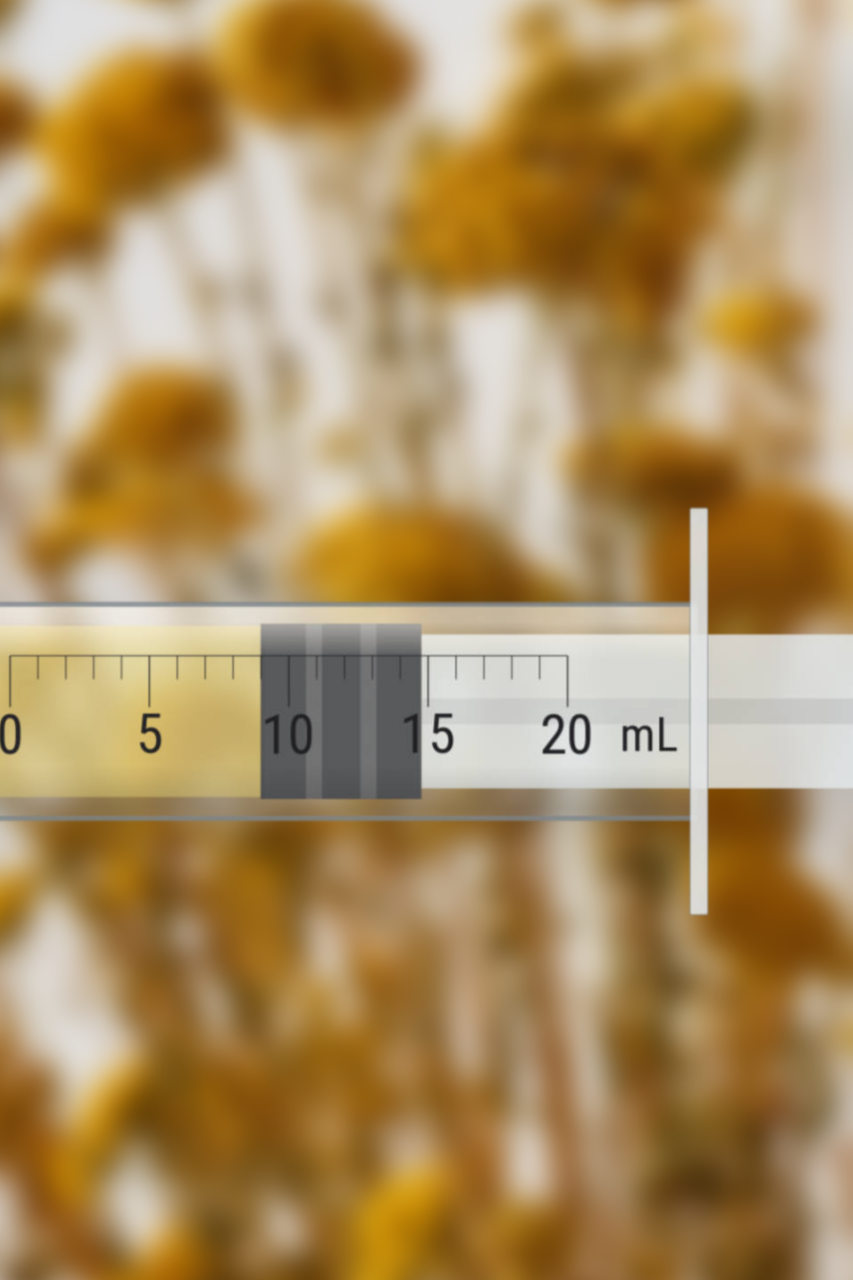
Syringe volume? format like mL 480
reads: mL 9
